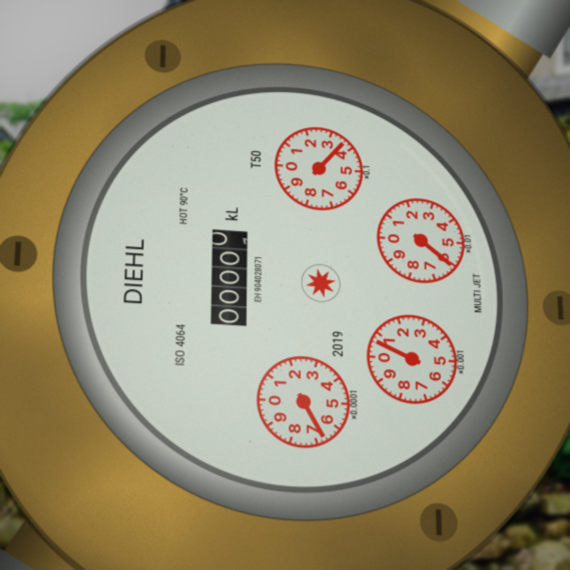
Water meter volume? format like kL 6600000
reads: kL 0.3606
